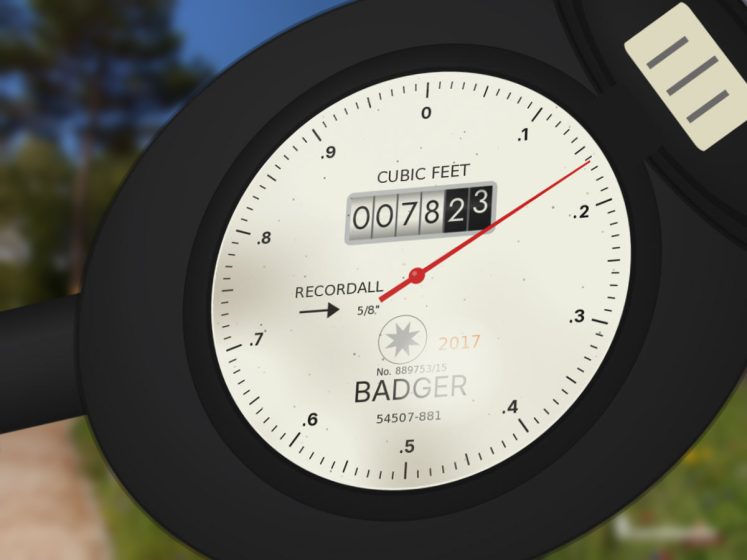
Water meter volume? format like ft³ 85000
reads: ft³ 7823.16
